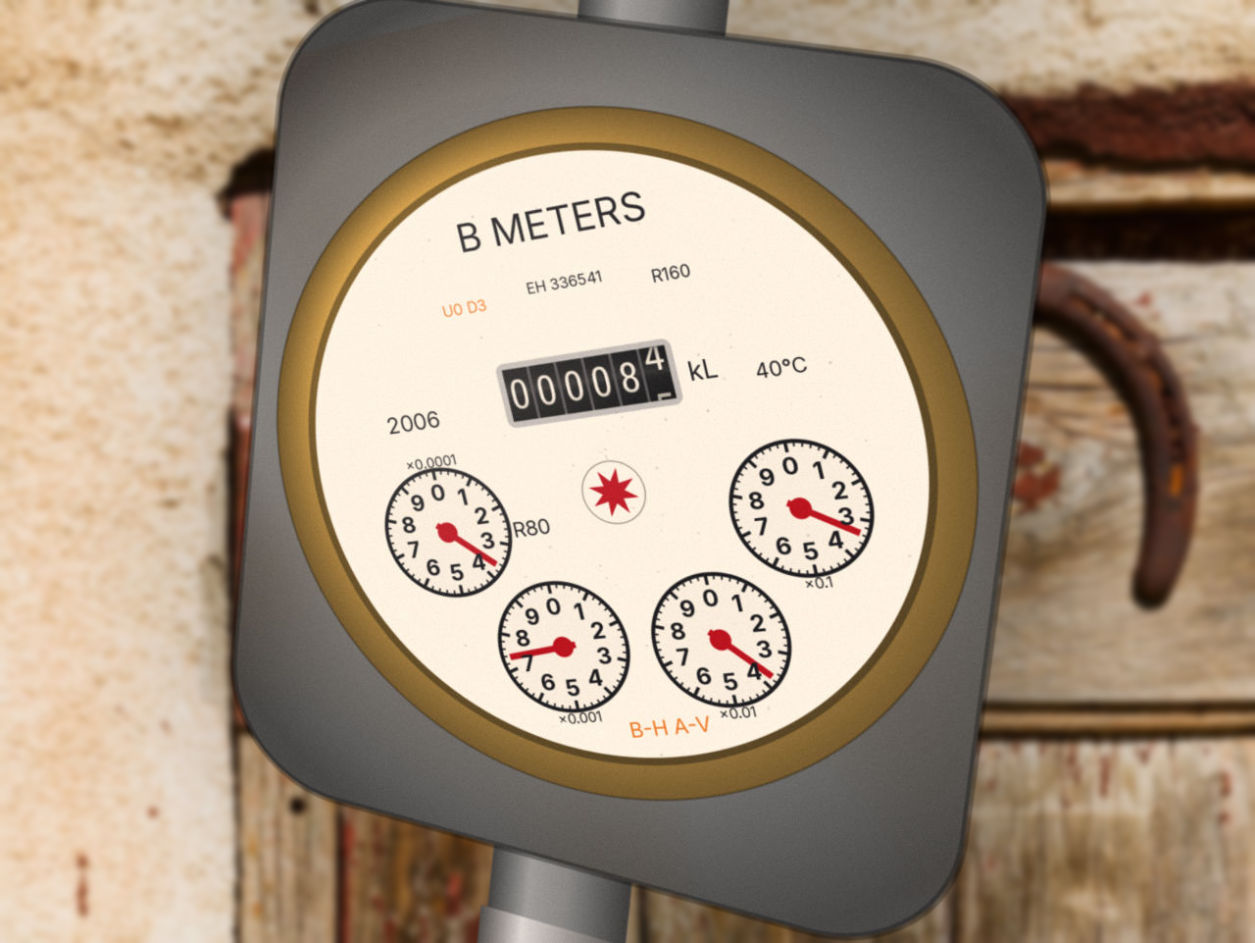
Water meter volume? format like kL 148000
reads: kL 84.3373
